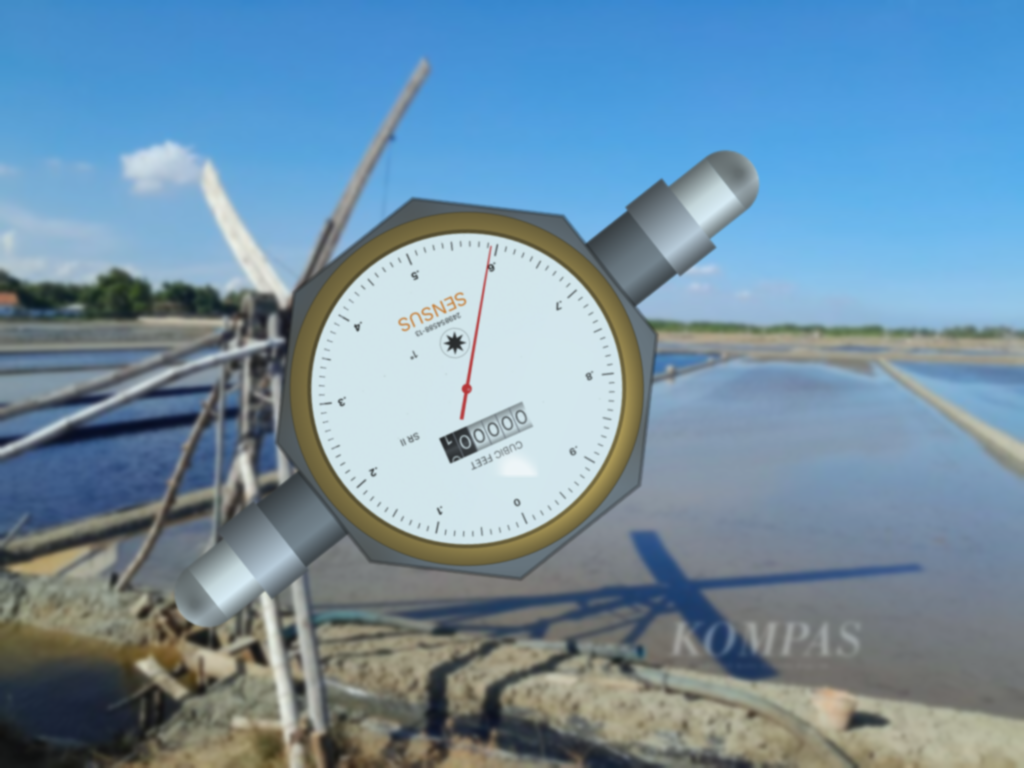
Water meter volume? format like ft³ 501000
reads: ft³ 0.59
